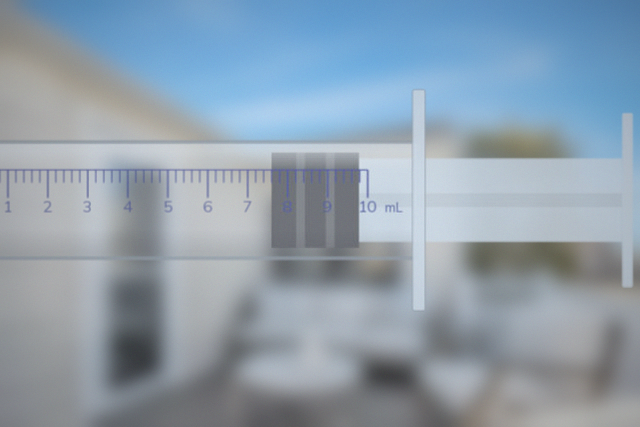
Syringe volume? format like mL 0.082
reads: mL 7.6
